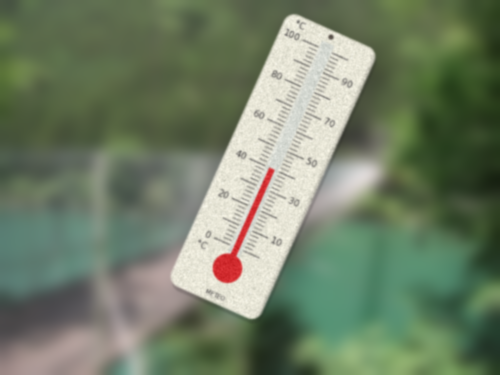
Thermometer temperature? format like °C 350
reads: °C 40
